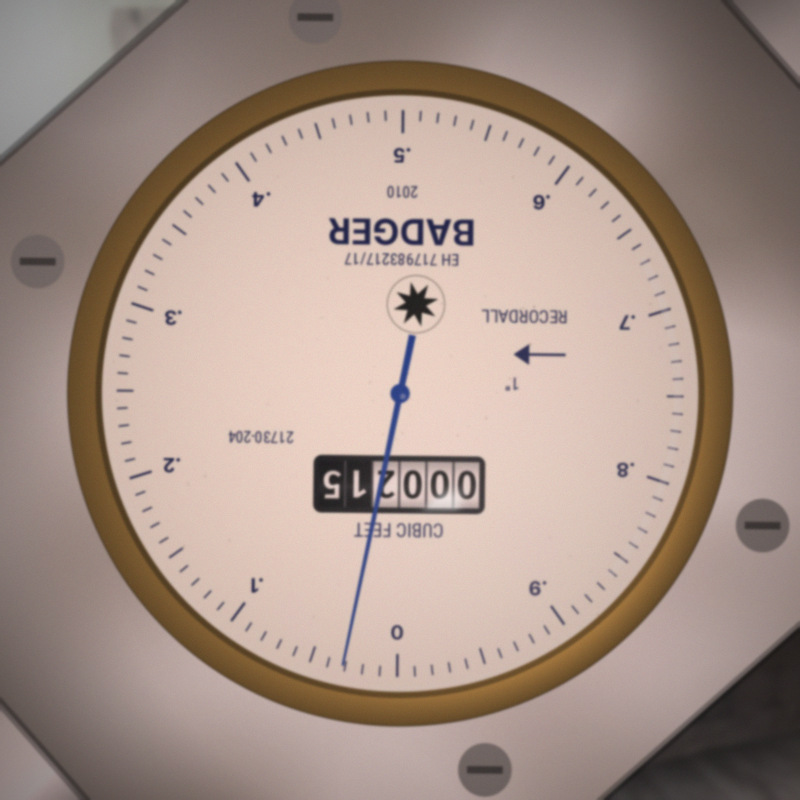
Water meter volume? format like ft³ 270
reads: ft³ 215.03
